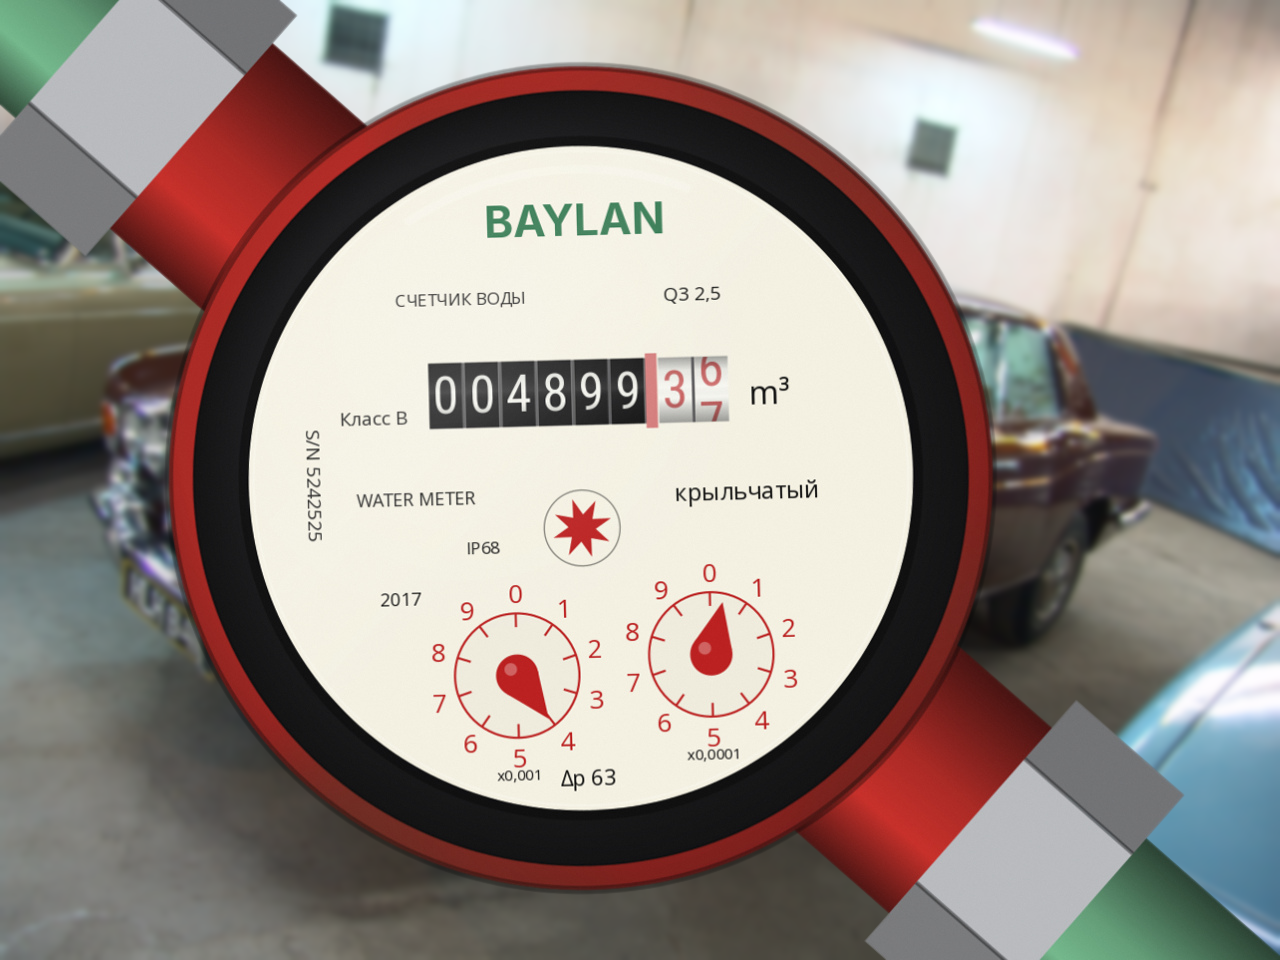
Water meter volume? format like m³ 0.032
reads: m³ 4899.3640
